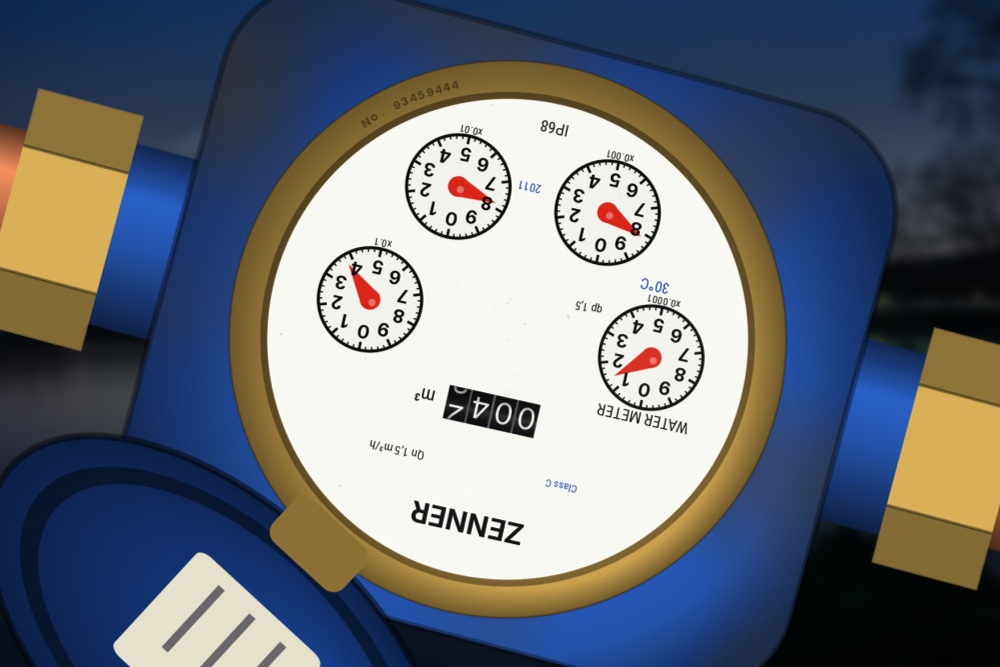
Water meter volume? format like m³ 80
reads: m³ 42.3781
